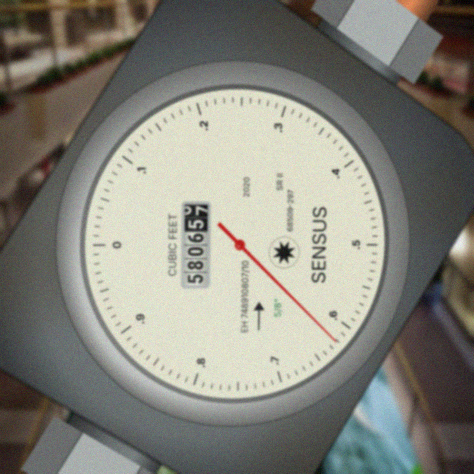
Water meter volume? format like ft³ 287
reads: ft³ 580656.62
